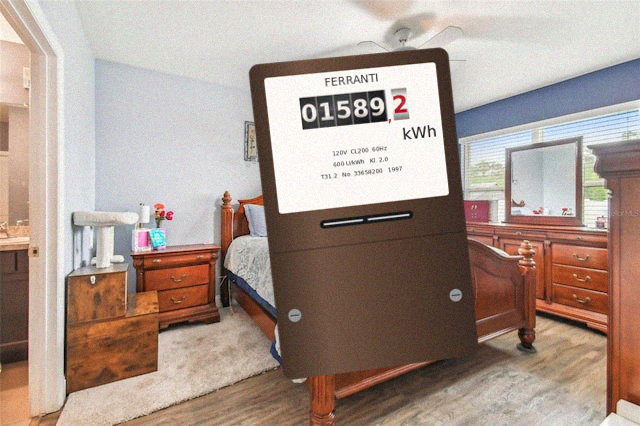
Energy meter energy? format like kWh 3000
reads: kWh 1589.2
